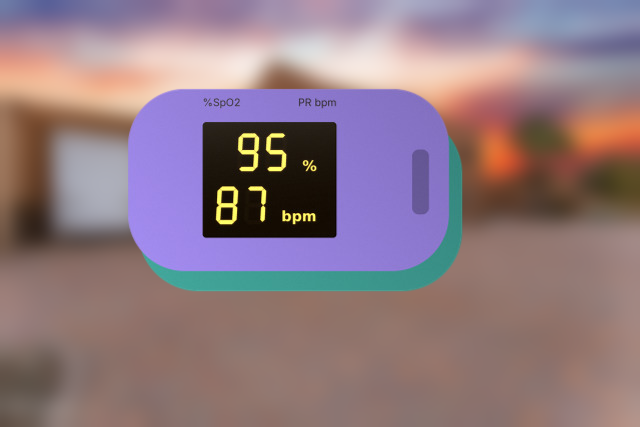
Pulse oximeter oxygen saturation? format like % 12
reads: % 95
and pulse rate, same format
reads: bpm 87
